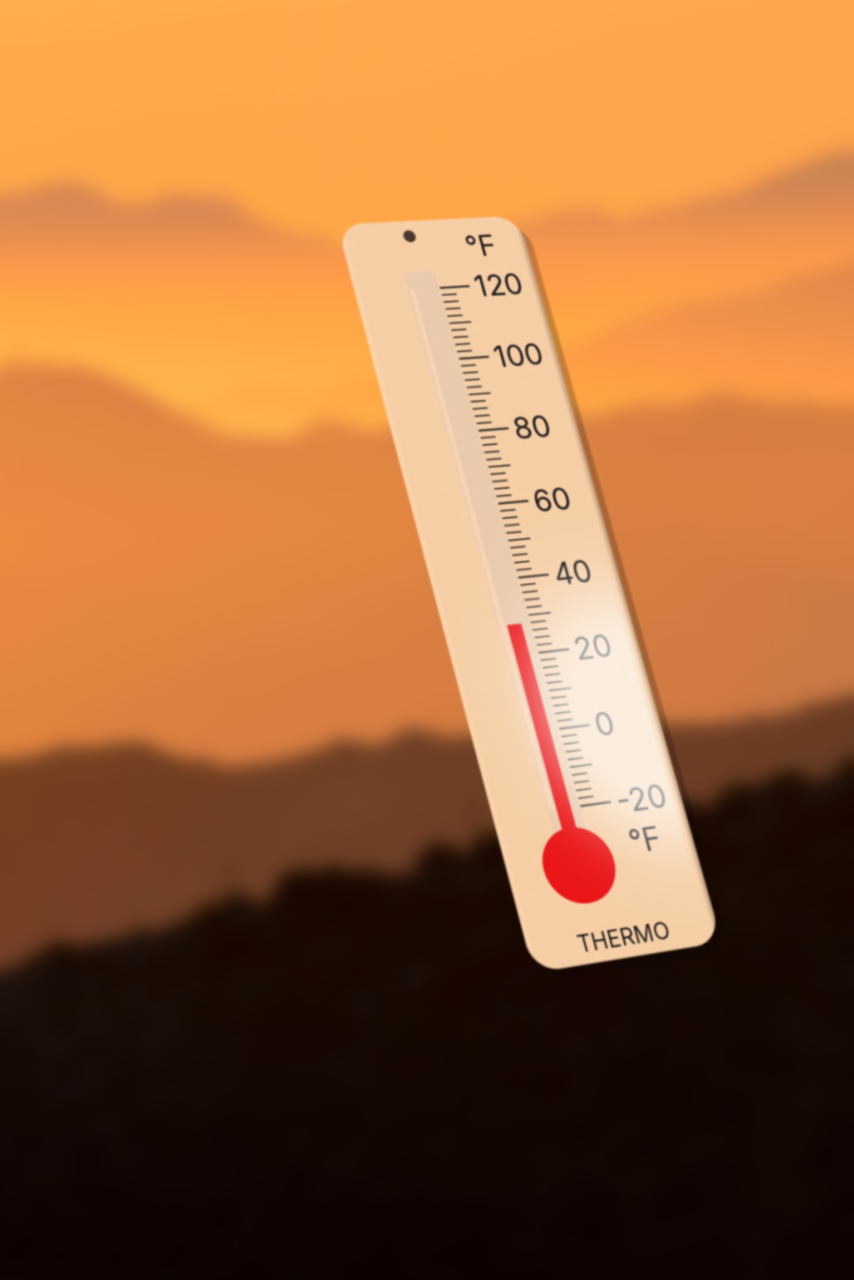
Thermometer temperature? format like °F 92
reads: °F 28
